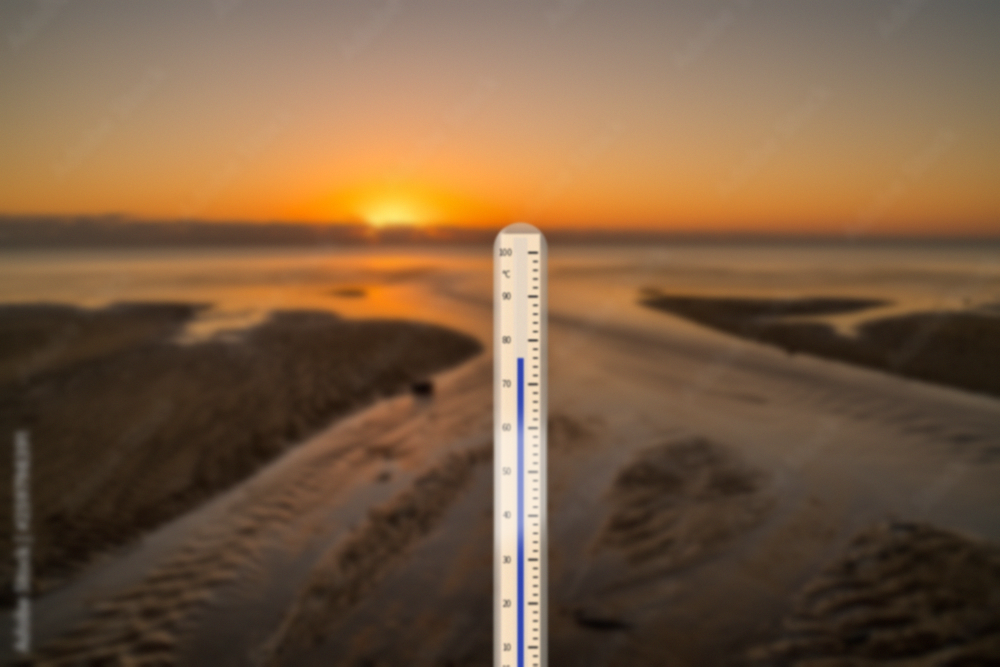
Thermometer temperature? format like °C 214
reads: °C 76
